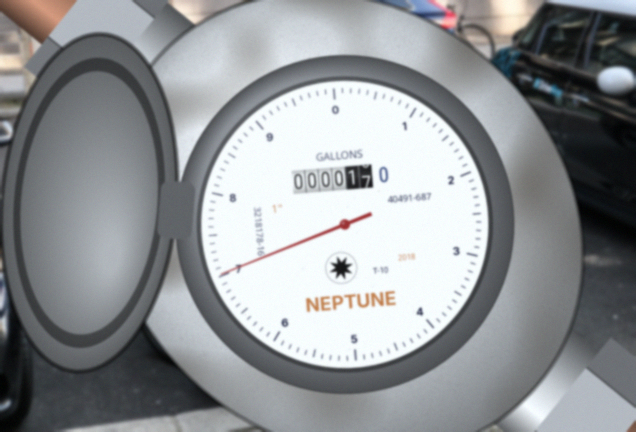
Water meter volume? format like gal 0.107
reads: gal 167.0
